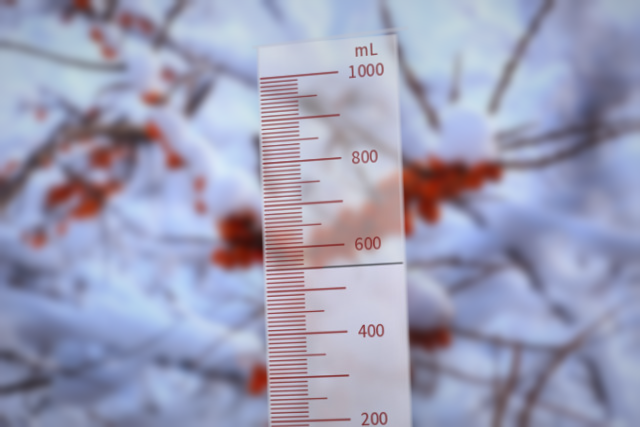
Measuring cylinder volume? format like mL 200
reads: mL 550
